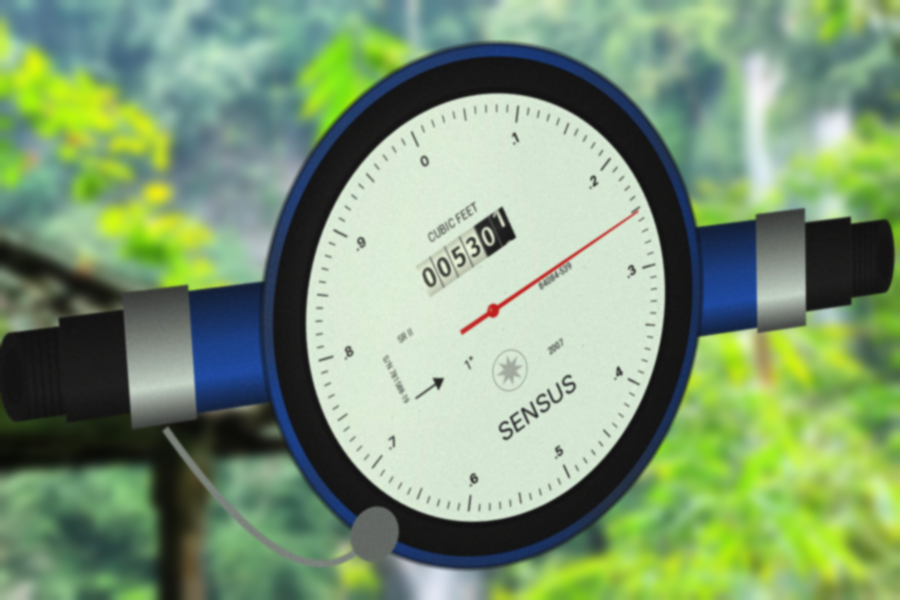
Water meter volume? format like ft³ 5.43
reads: ft³ 5301.25
